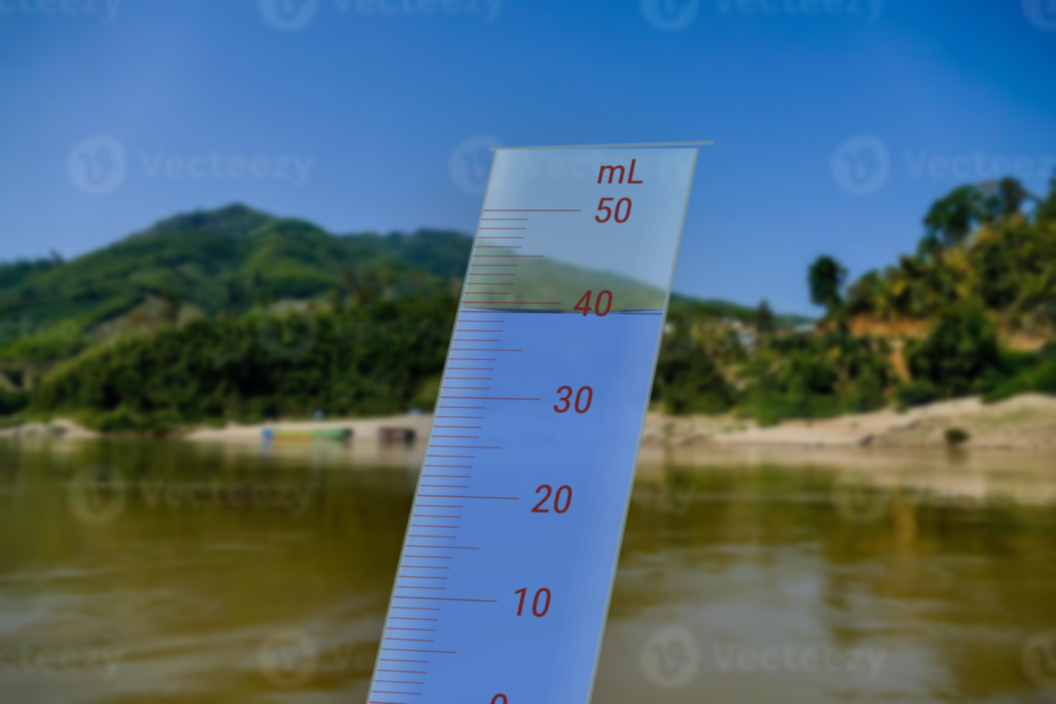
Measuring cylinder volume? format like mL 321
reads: mL 39
